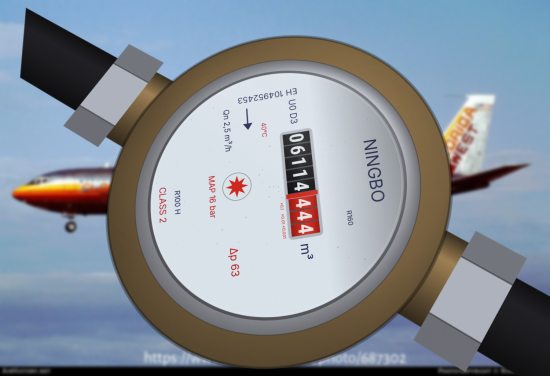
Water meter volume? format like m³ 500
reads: m³ 6114.444
